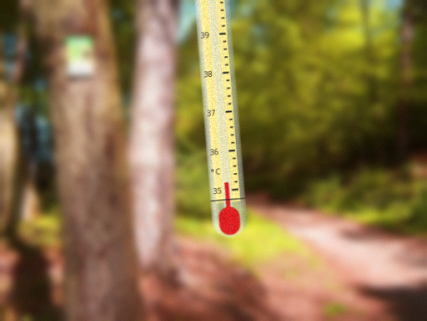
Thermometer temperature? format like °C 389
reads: °C 35.2
